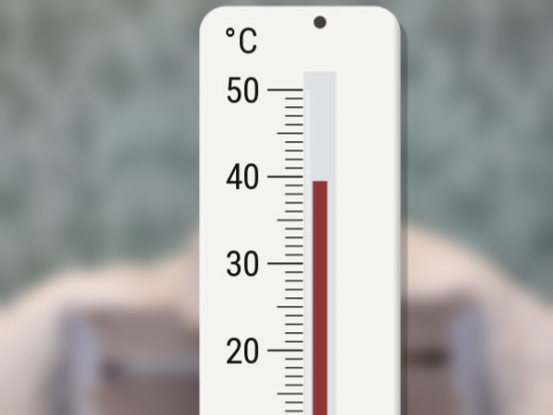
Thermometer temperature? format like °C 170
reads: °C 39.5
